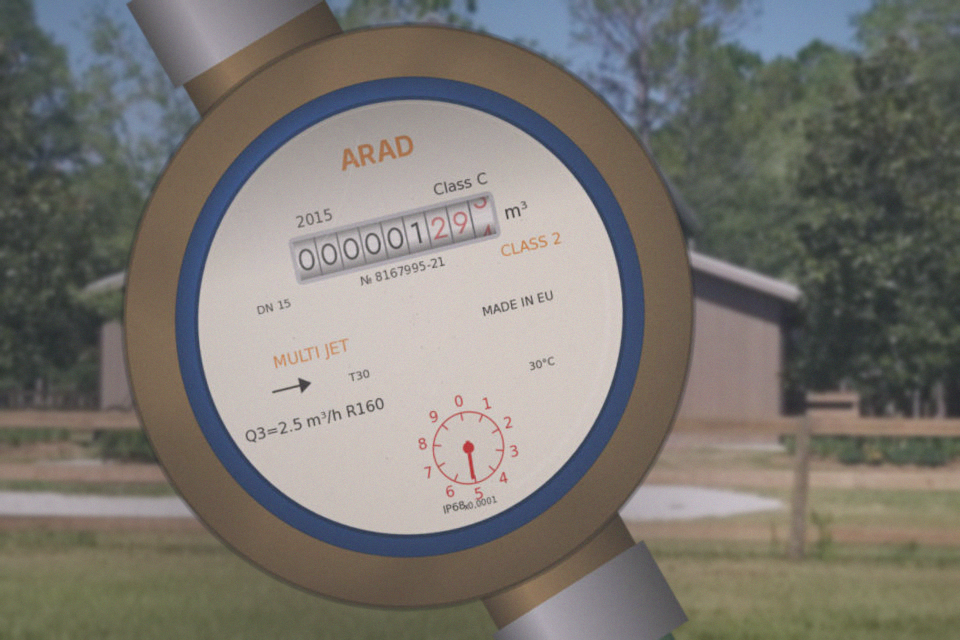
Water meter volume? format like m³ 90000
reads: m³ 1.2935
